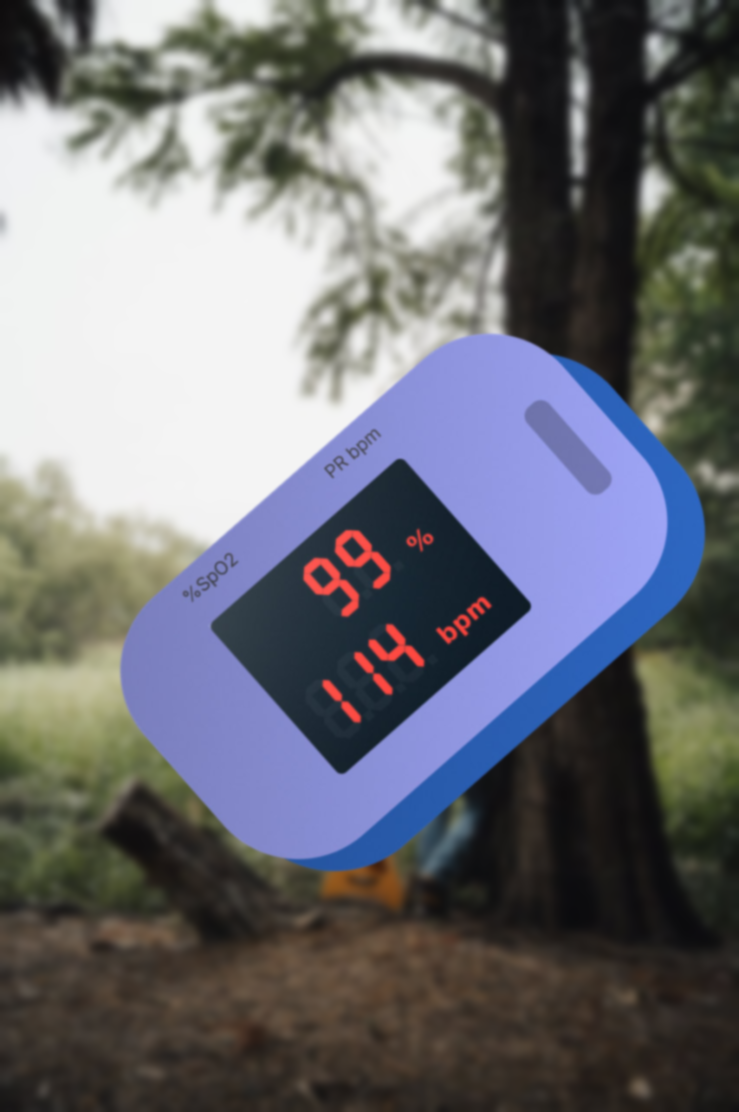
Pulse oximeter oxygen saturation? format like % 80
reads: % 99
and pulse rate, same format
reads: bpm 114
